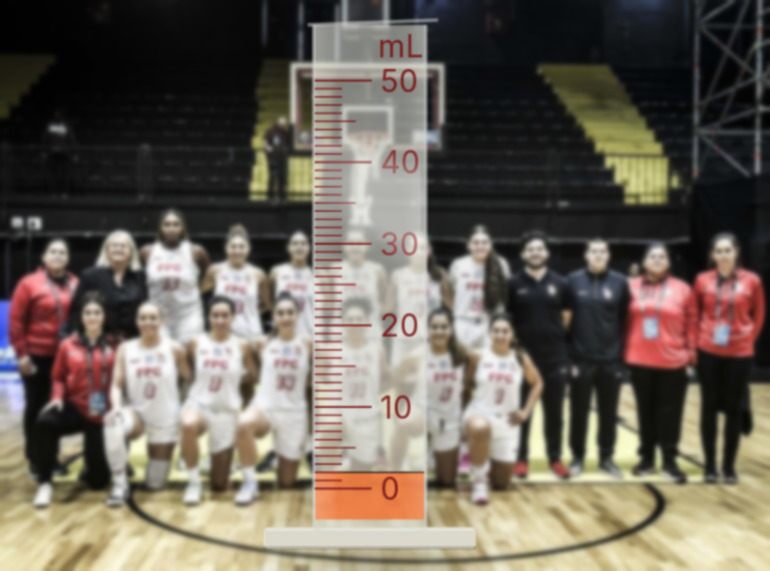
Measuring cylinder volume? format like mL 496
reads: mL 2
